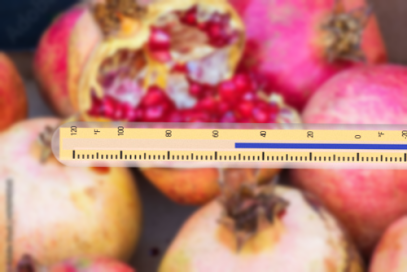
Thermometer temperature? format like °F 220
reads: °F 52
